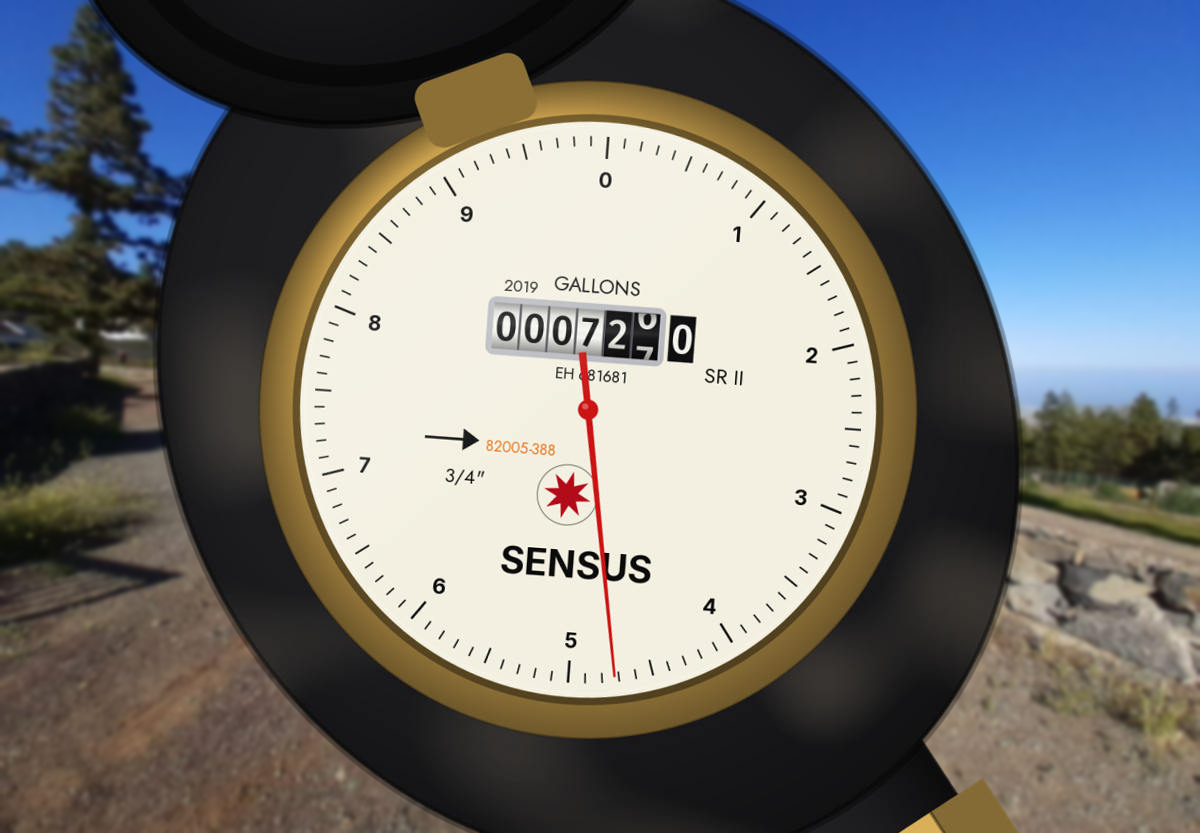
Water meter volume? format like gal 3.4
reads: gal 7264.7
